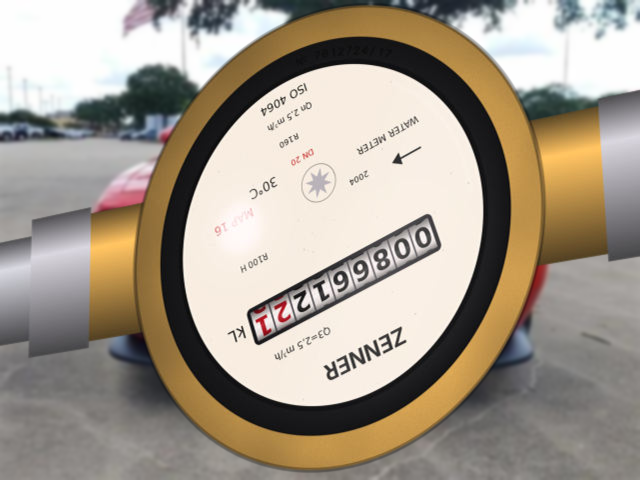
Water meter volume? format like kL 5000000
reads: kL 86612.21
